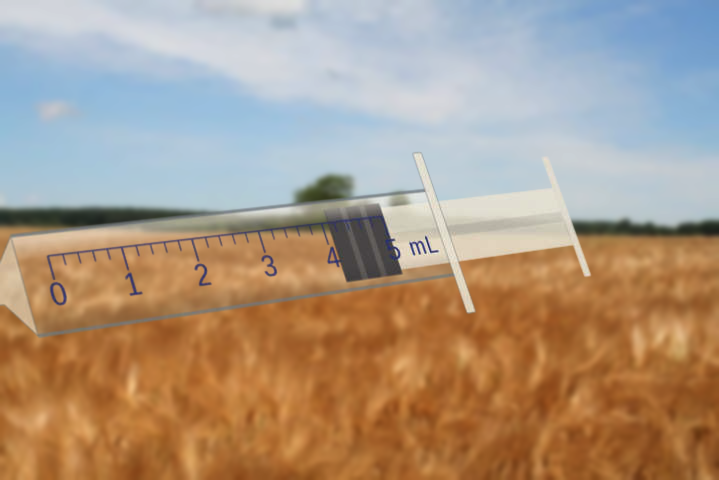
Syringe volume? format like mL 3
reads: mL 4.1
